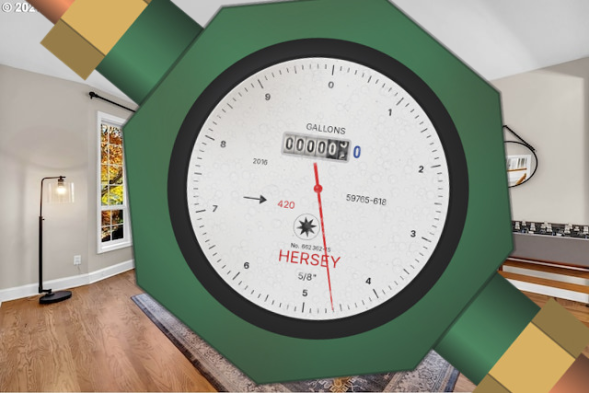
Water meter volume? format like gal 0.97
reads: gal 54.6
